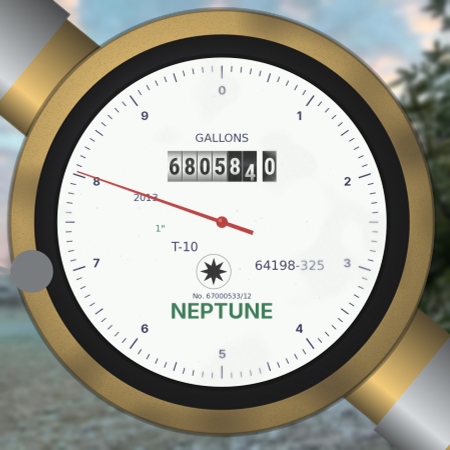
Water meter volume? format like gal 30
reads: gal 6805838.0
